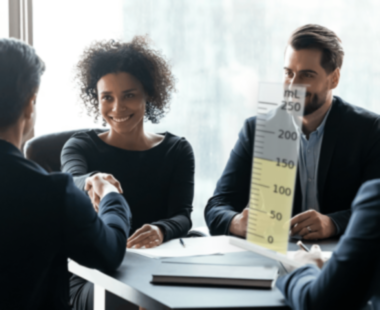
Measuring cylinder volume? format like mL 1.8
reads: mL 150
